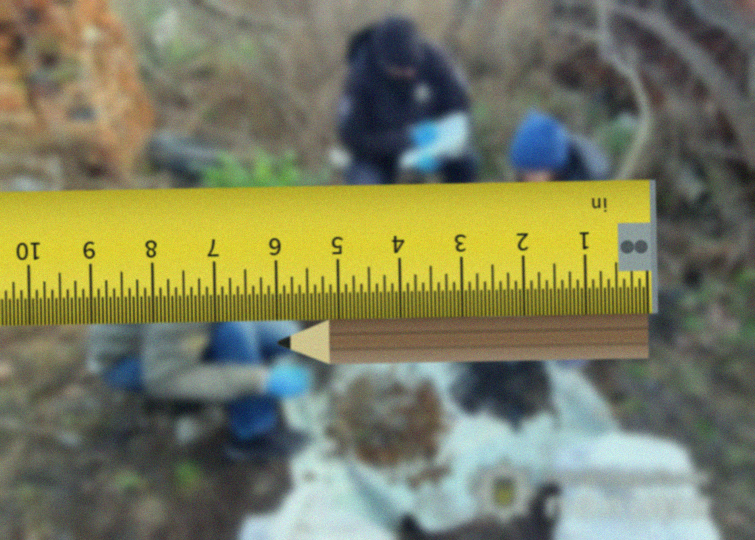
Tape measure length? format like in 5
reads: in 6
